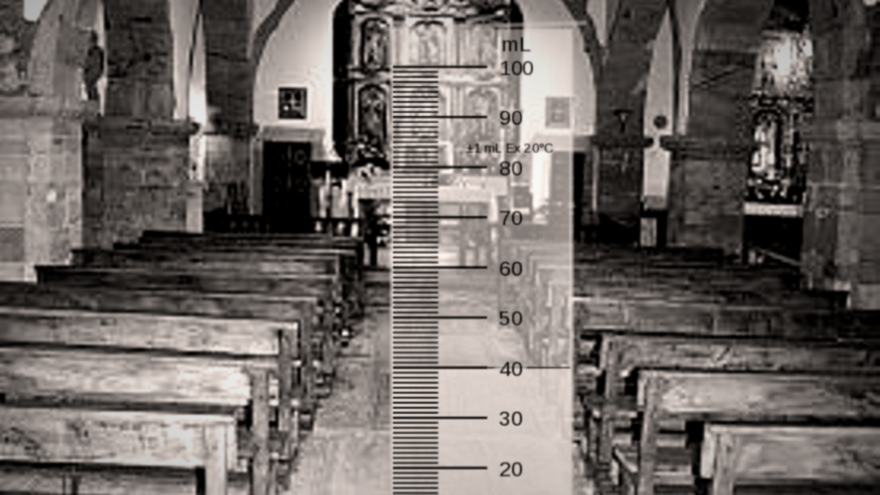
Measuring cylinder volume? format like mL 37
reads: mL 40
